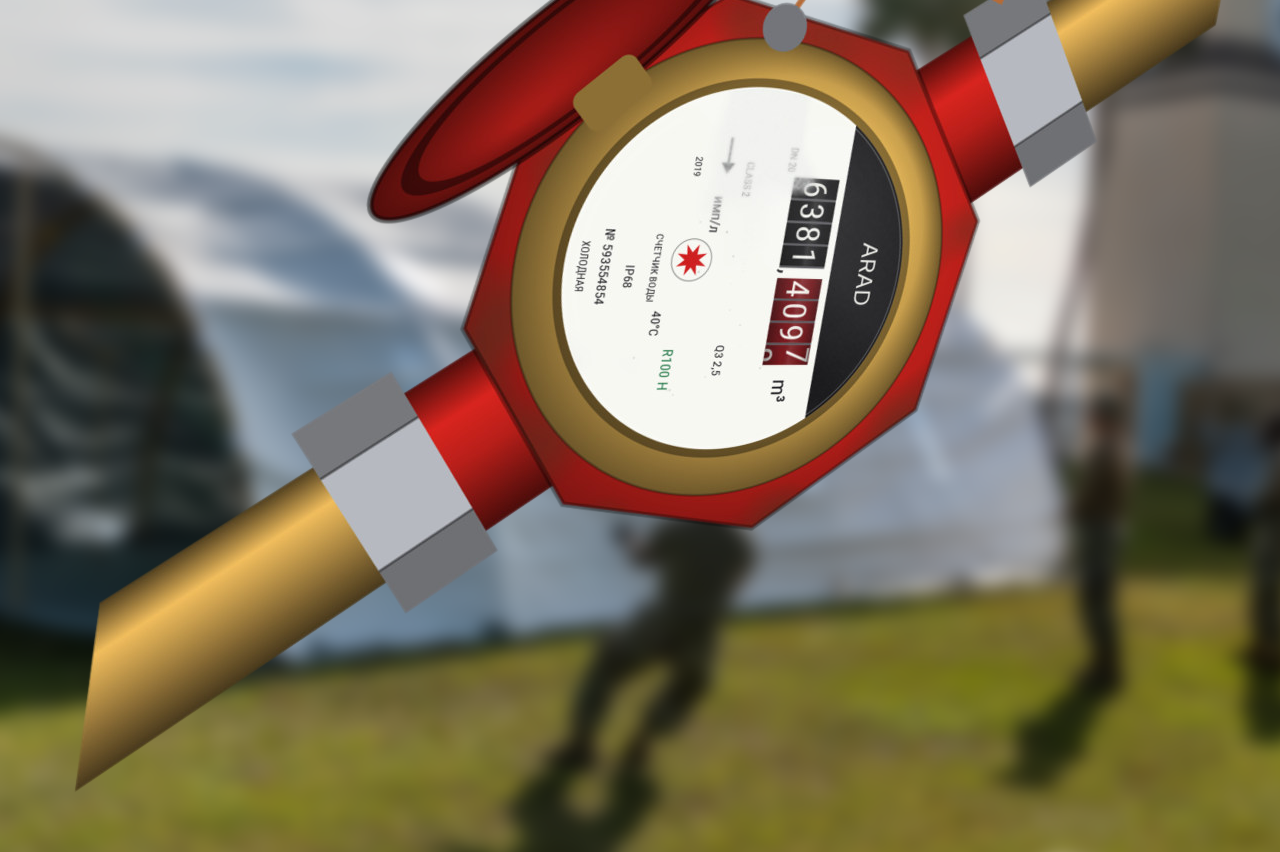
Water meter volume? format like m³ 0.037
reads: m³ 6381.4097
